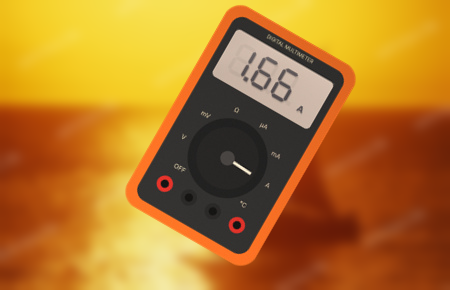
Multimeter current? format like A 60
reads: A 1.66
